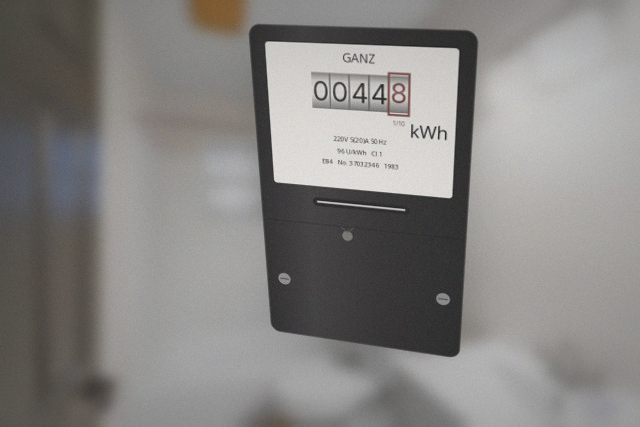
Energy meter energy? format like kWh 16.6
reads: kWh 44.8
